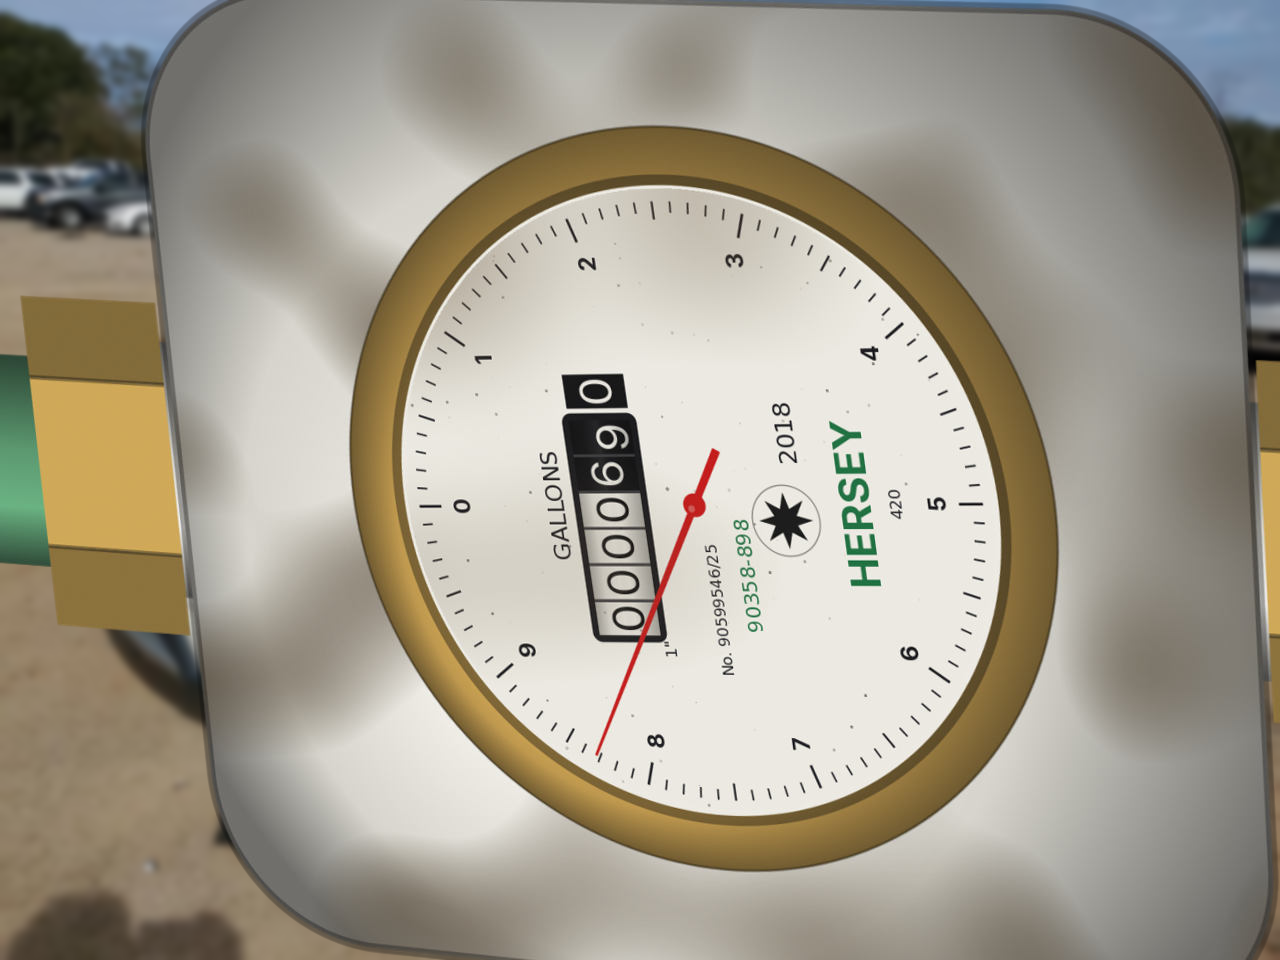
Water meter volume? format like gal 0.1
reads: gal 688.3
